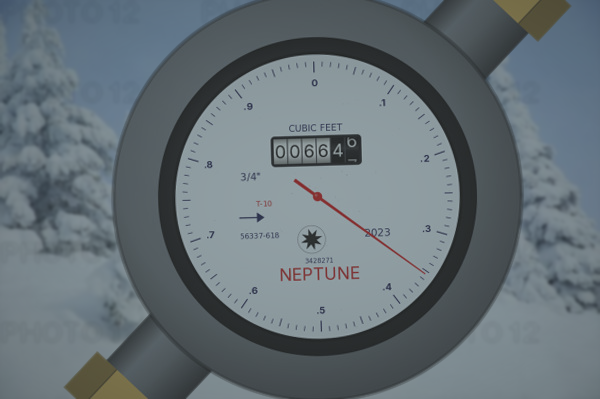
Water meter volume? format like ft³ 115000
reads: ft³ 6646.35
